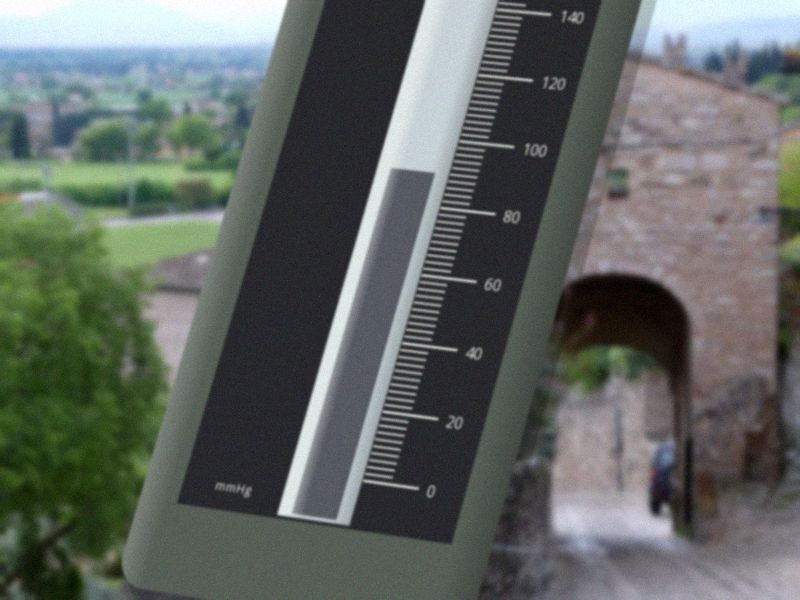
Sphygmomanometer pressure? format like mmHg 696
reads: mmHg 90
